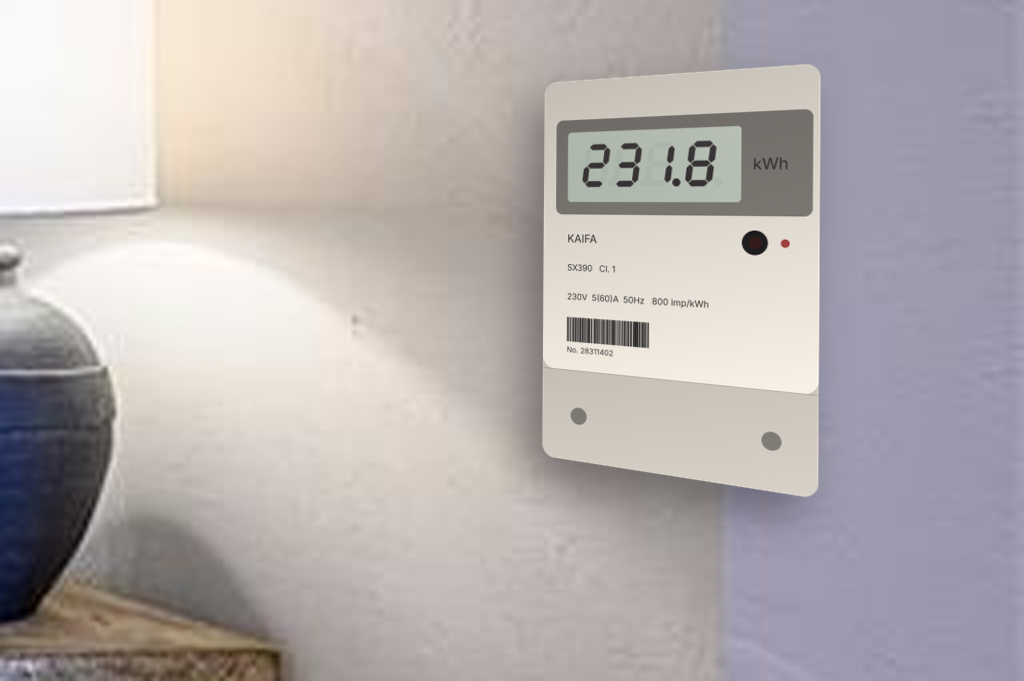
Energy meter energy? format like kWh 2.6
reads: kWh 231.8
